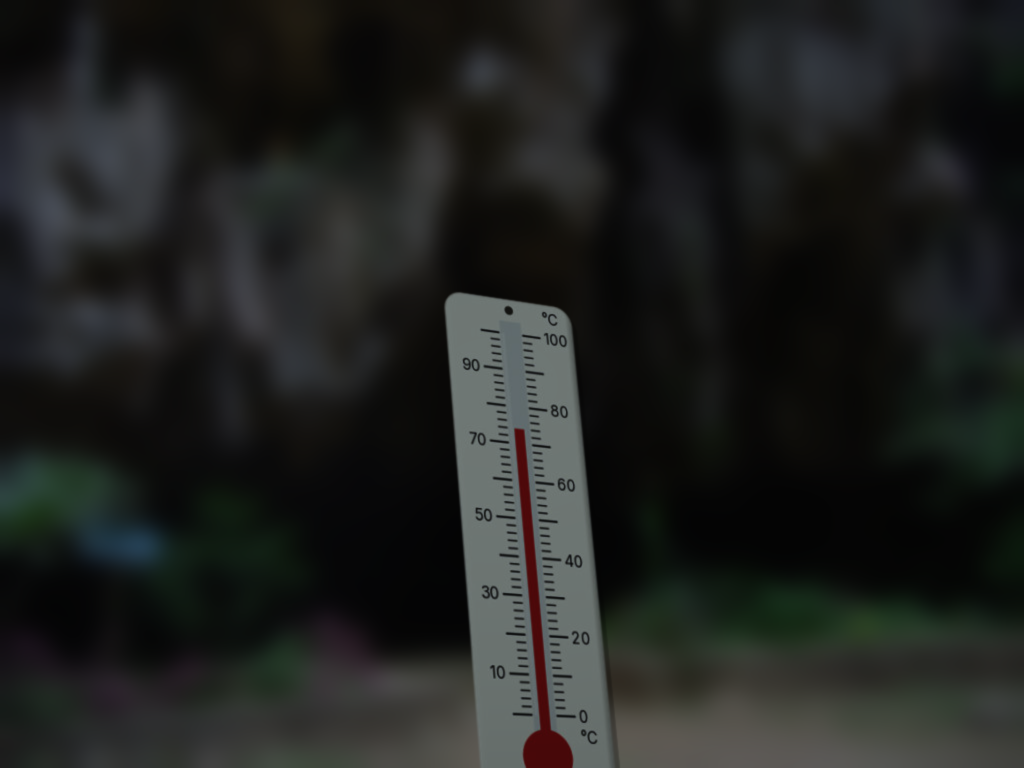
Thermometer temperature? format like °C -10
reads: °C 74
